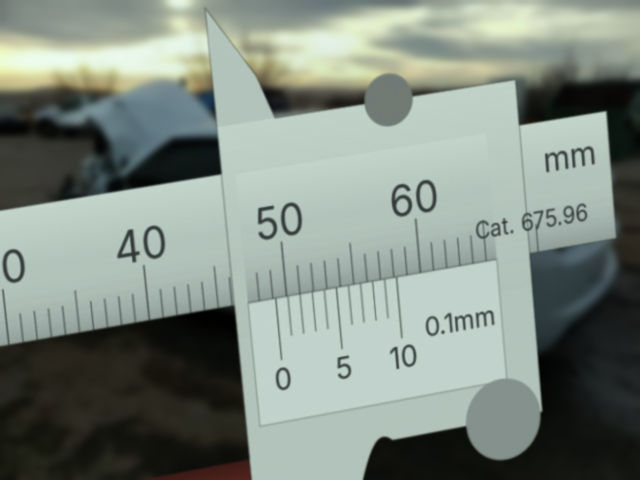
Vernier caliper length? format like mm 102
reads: mm 49.2
